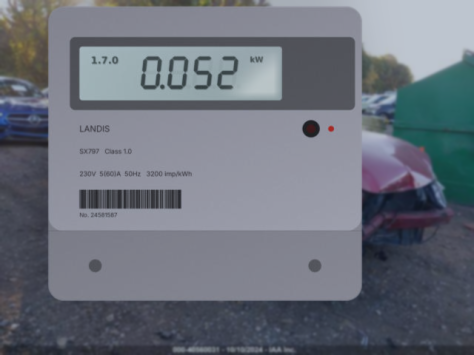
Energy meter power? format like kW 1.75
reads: kW 0.052
